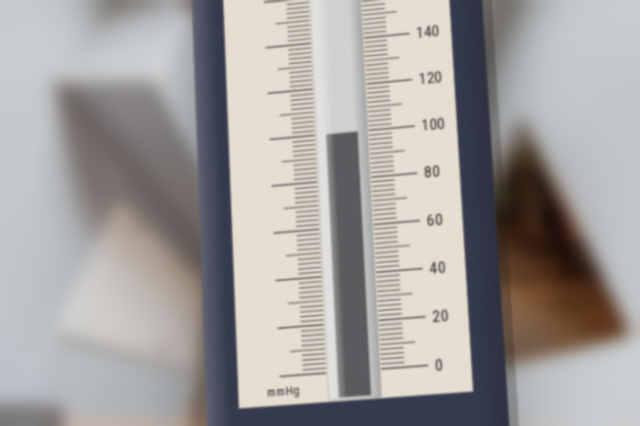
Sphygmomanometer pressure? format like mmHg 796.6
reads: mmHg 100
